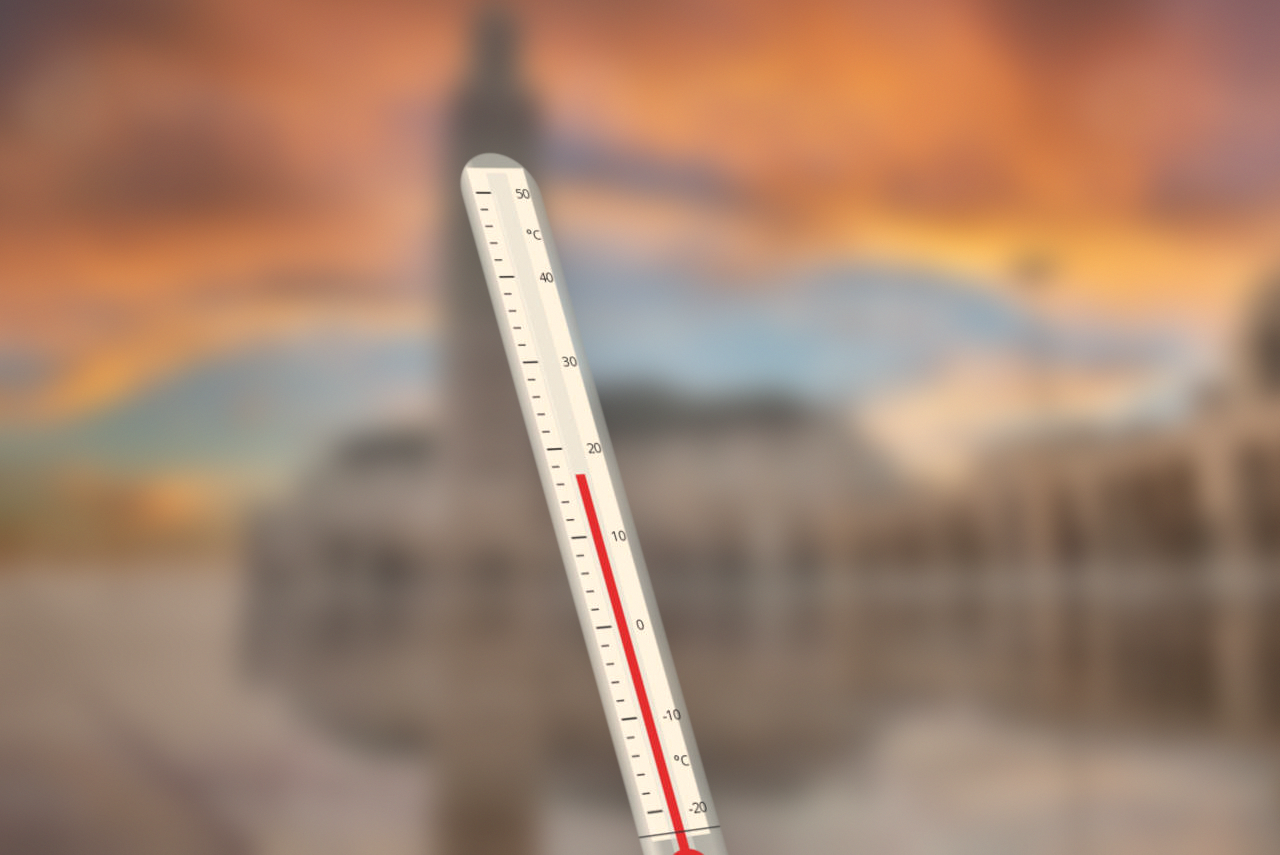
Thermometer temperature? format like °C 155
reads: °C 17
